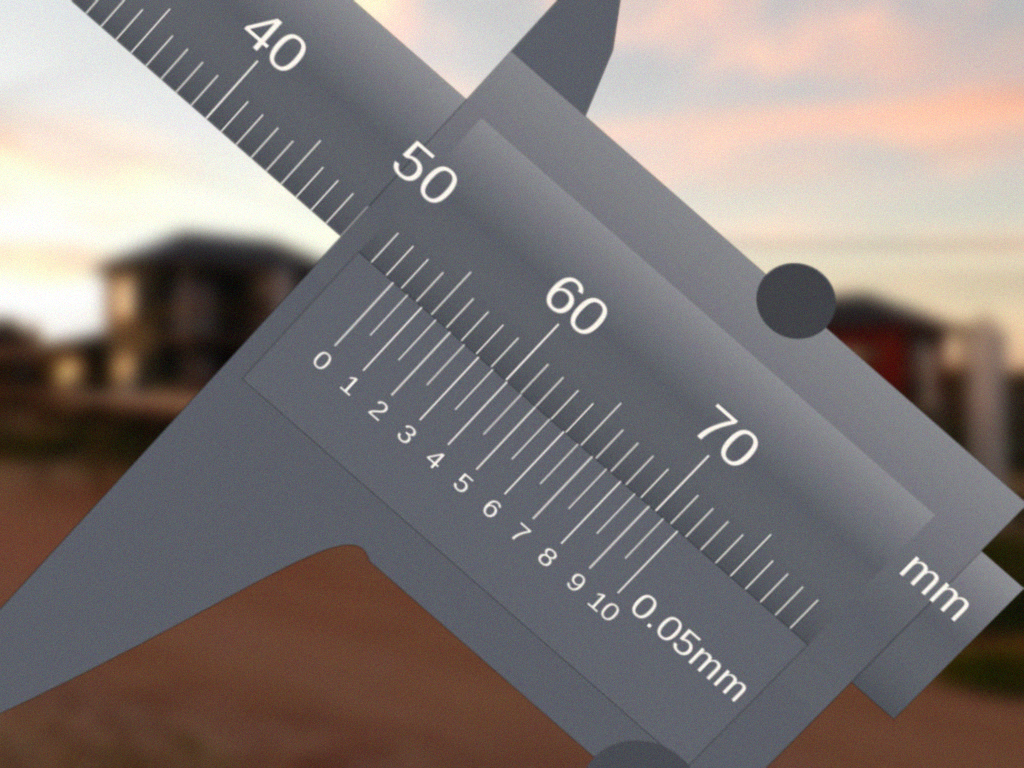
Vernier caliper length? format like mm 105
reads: mm 52.5
